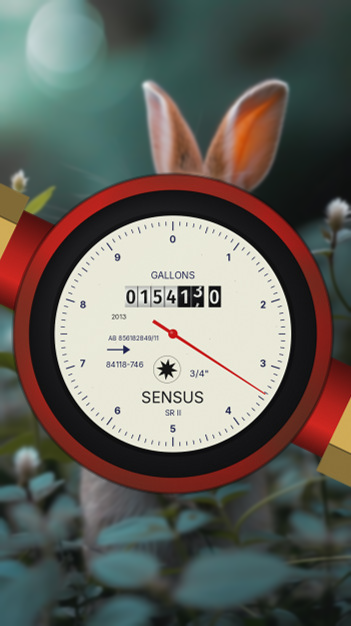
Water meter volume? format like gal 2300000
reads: gal 154133.4
